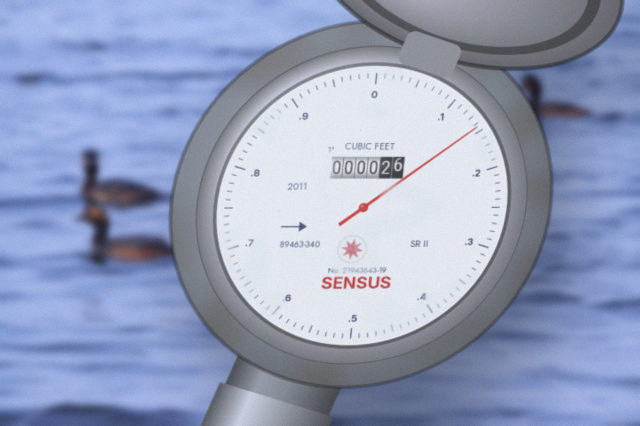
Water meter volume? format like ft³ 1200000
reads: ft³ 26.14
